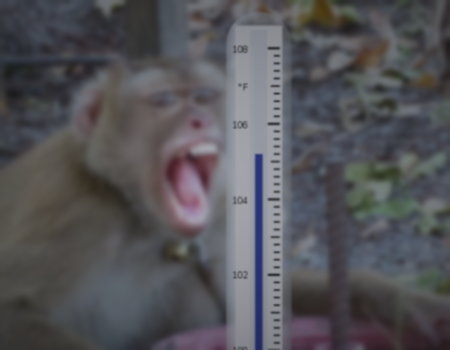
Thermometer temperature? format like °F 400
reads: °F 105.2
